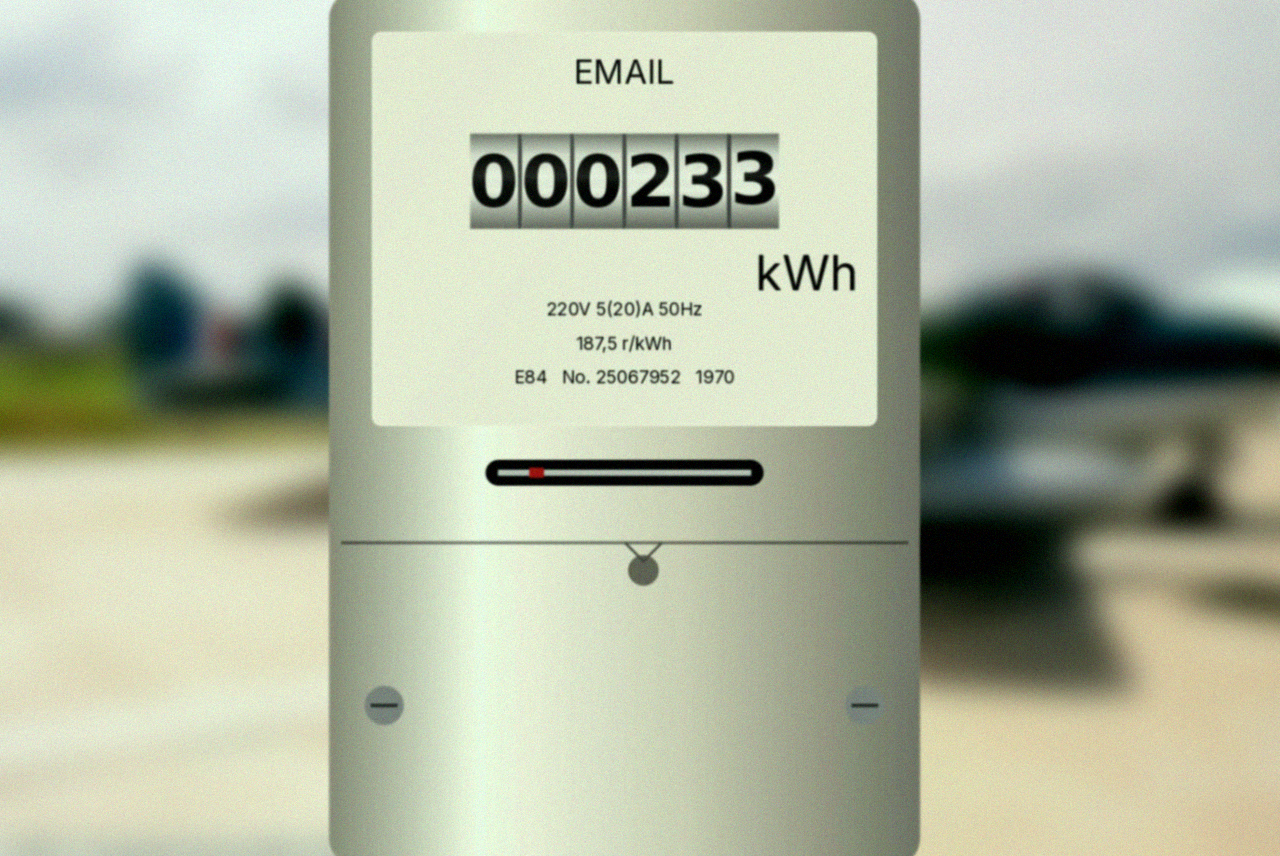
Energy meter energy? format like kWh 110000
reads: kWh 233
